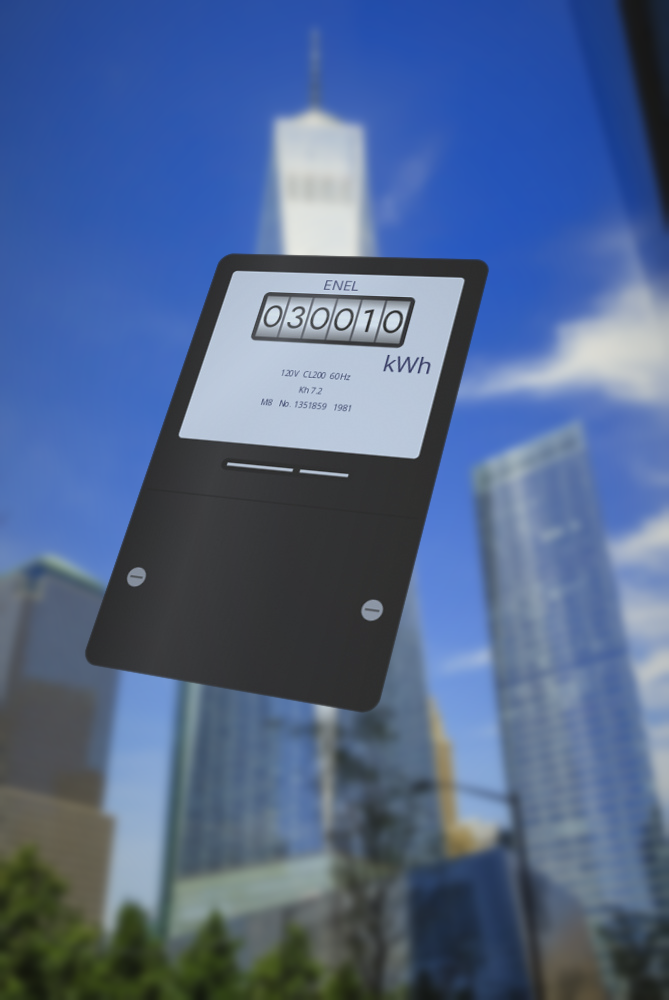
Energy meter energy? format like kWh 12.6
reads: kWh 30010
